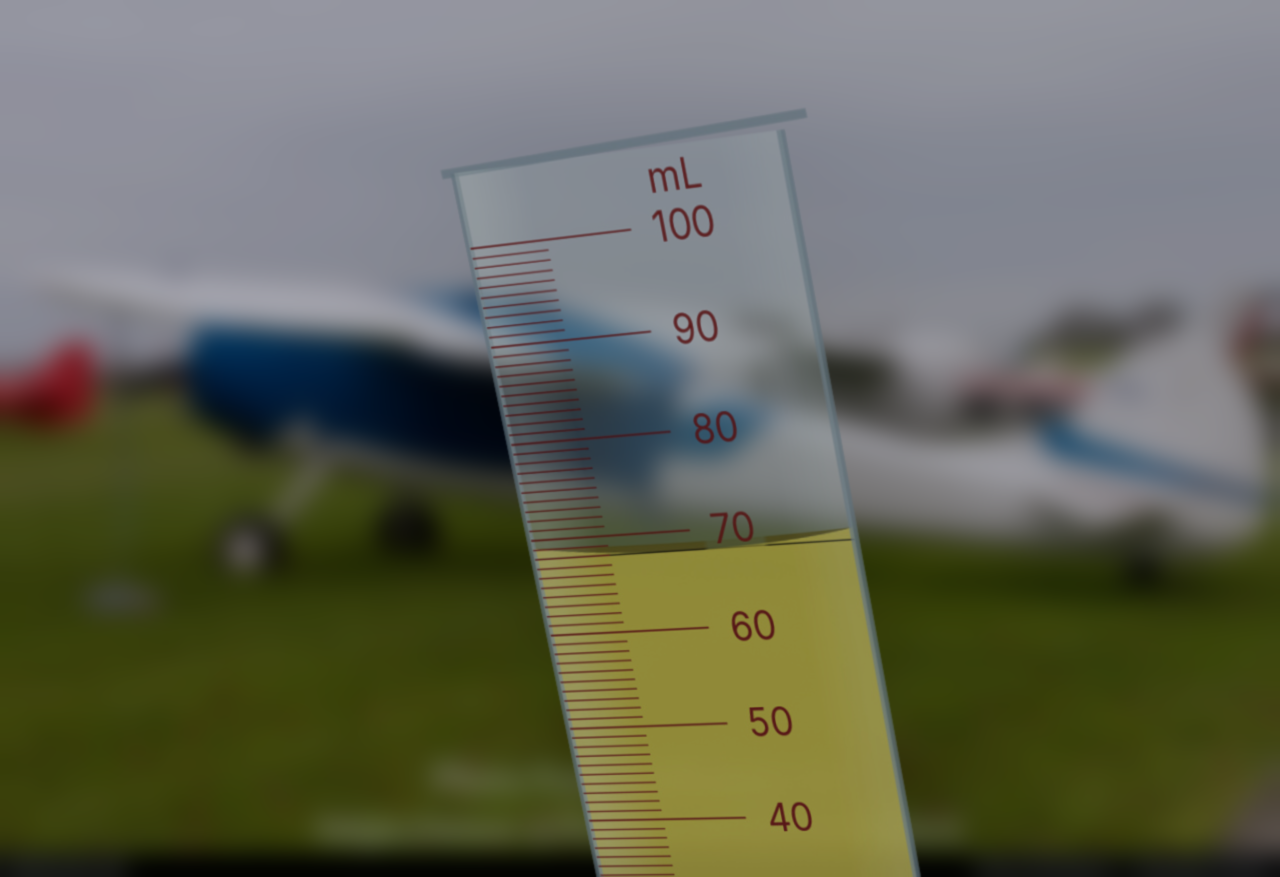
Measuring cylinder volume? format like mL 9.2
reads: mL 68
